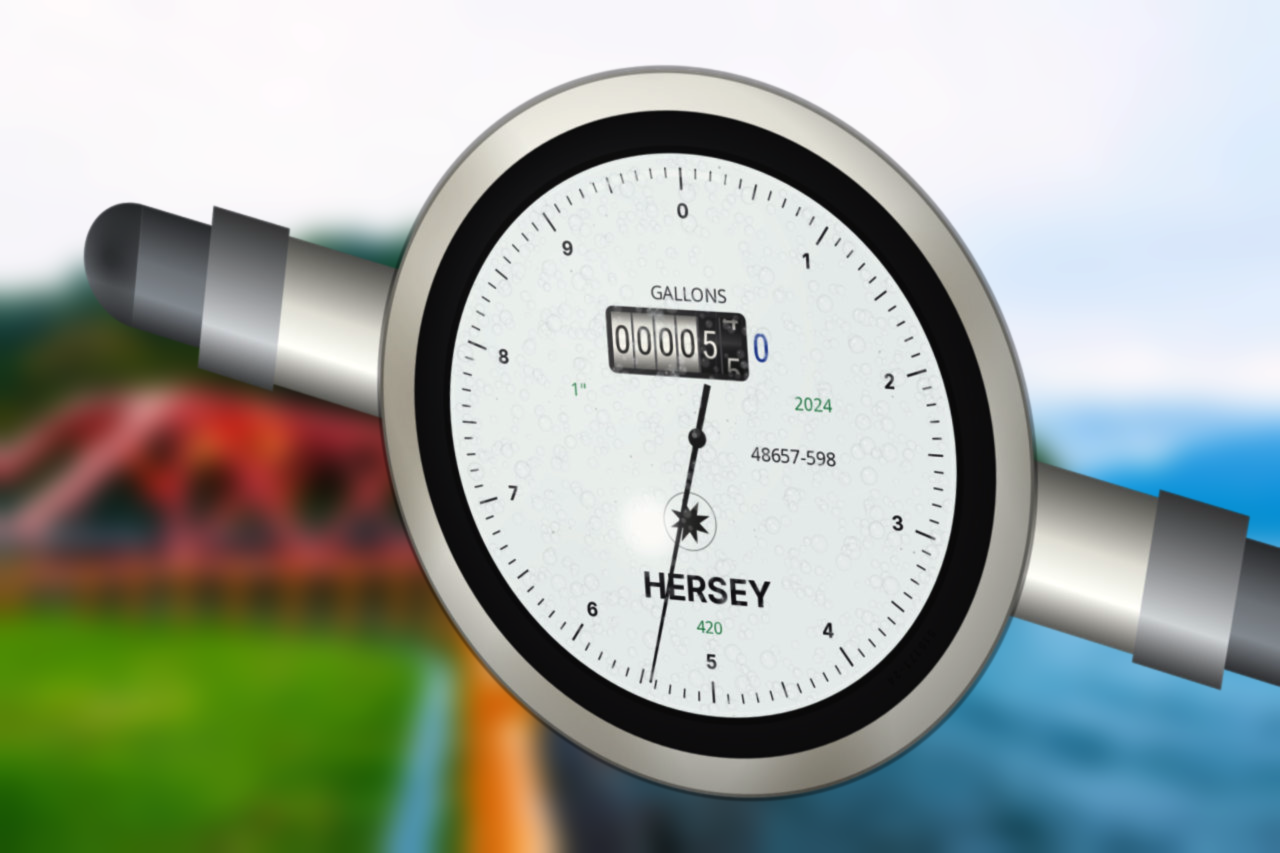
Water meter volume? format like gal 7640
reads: gal 545.4
